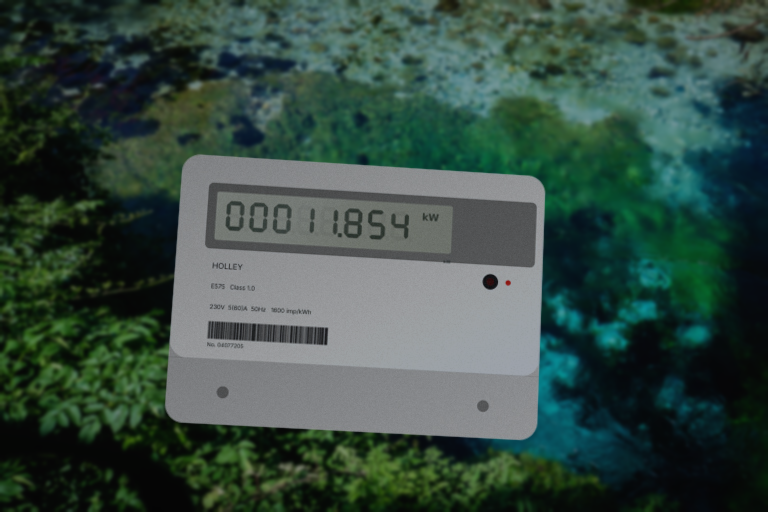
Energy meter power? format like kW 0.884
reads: kW 11.854
